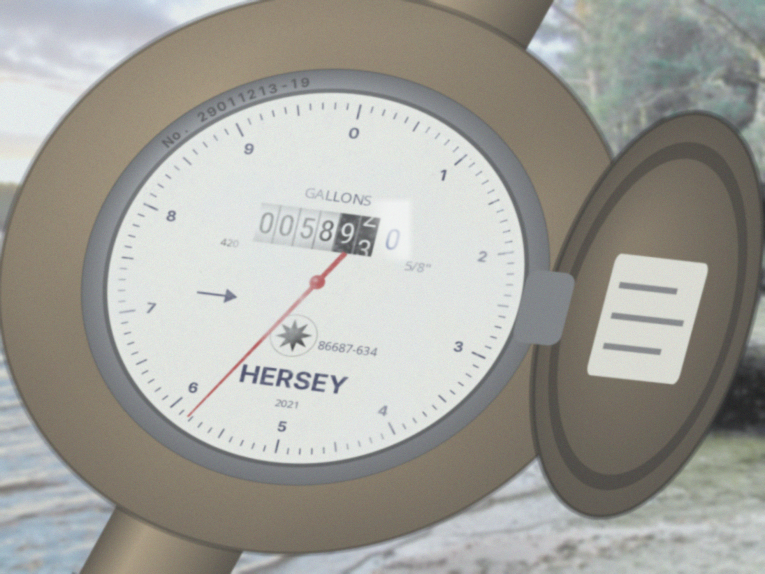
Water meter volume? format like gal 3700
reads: gal 58925.8
